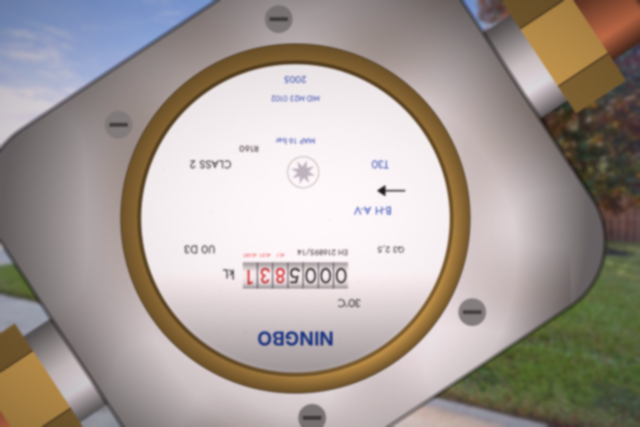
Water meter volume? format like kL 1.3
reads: kL 5.831
